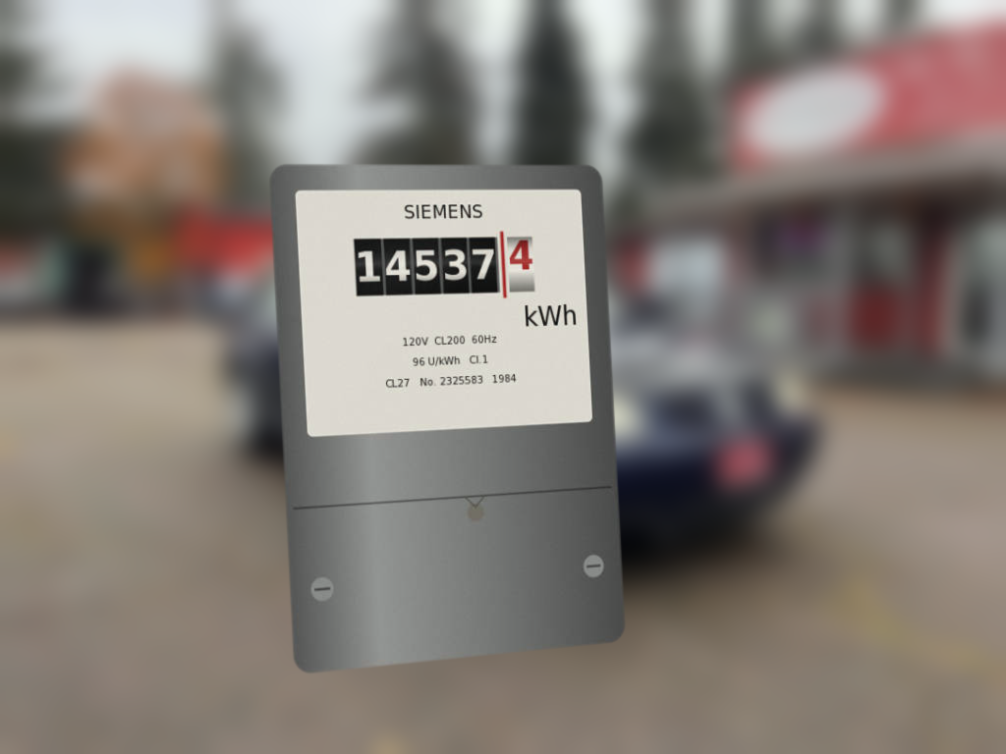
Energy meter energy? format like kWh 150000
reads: kWh 14537.4
